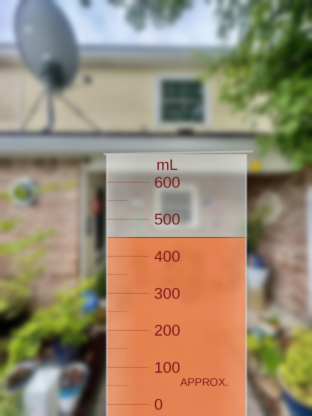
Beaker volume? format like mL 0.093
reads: mL 450
